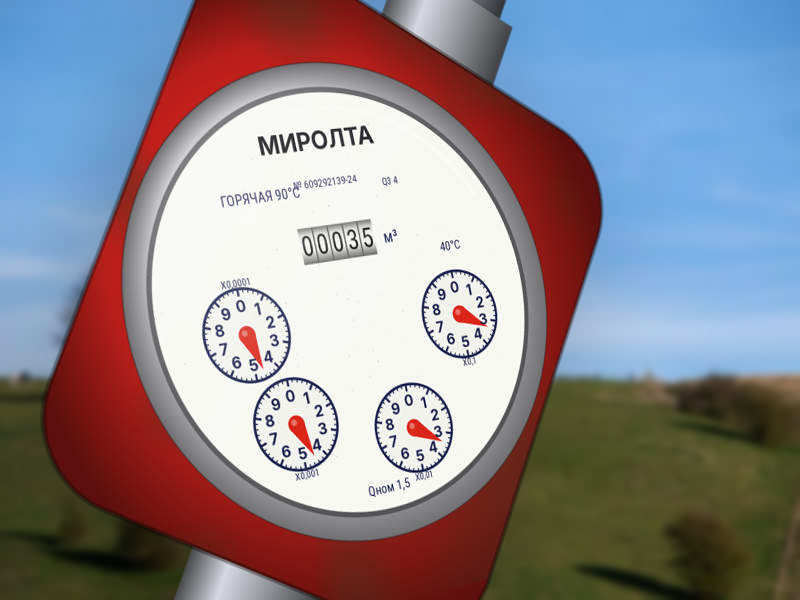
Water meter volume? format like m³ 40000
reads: m³ 35.3344
